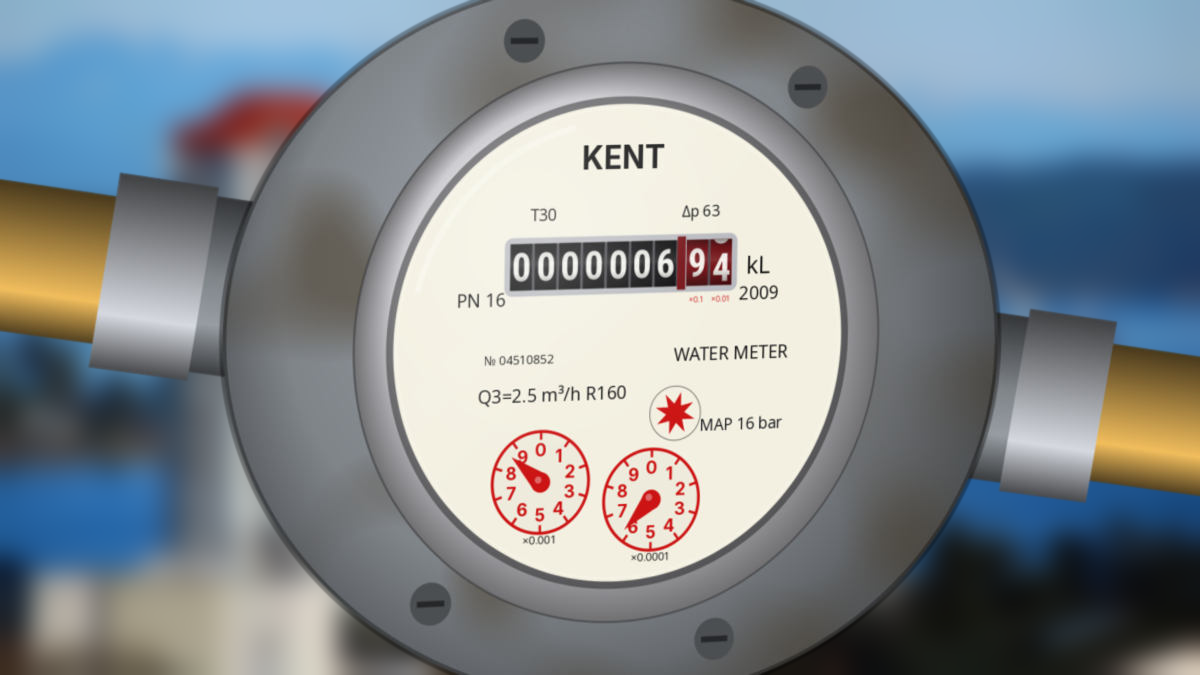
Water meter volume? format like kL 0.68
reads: kL 6.9386
